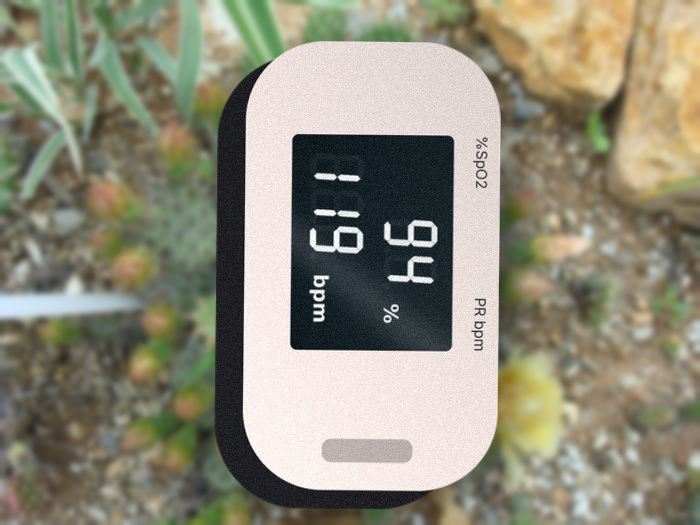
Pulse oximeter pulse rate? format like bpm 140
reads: bpm 119
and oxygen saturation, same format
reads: % 94
